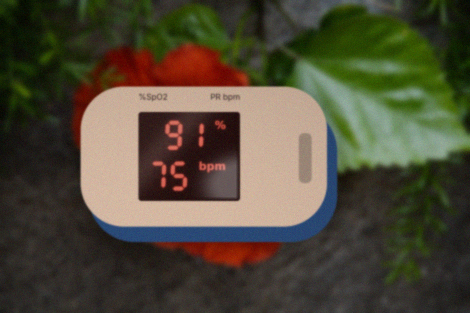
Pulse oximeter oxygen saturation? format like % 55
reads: % 91
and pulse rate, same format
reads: bpm 75
